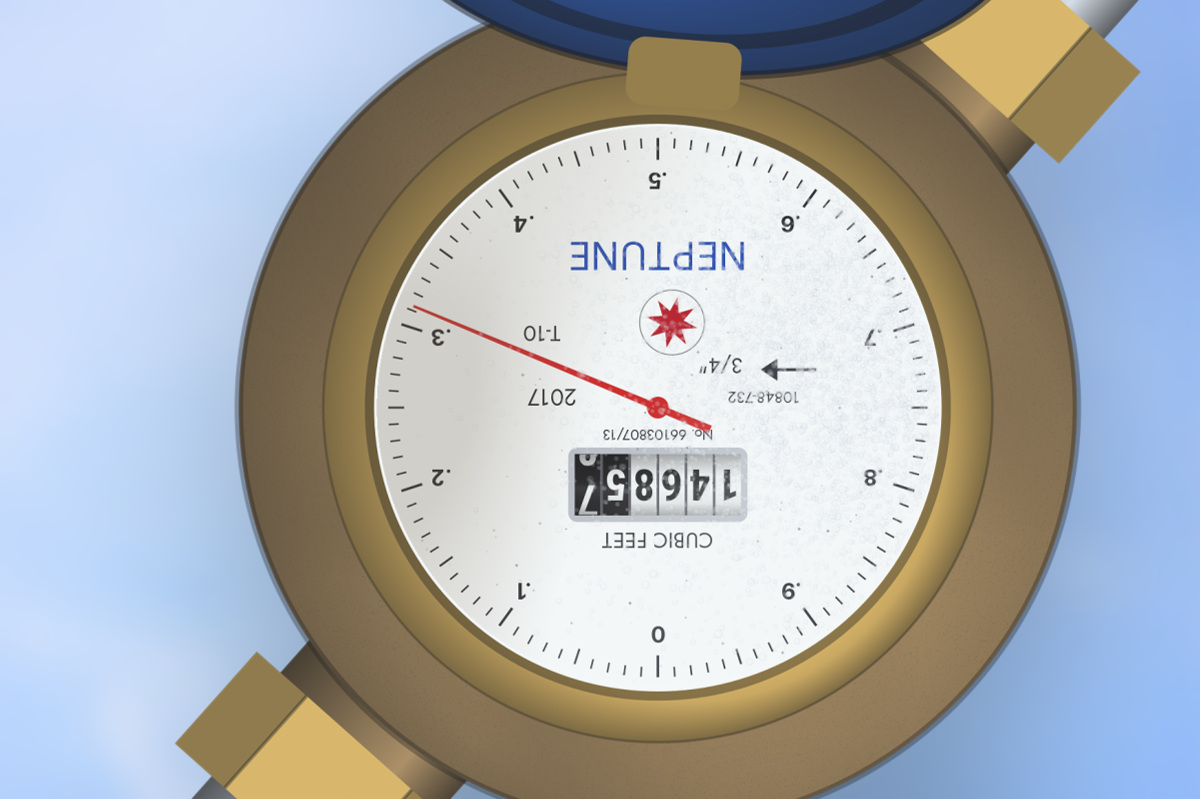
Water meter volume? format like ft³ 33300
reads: ft³ 146857.31
